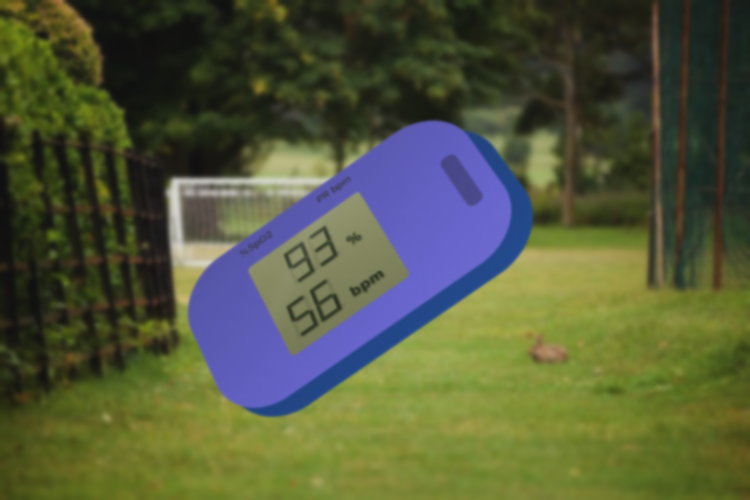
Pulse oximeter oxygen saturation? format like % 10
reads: % 93
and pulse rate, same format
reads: bpm 56
